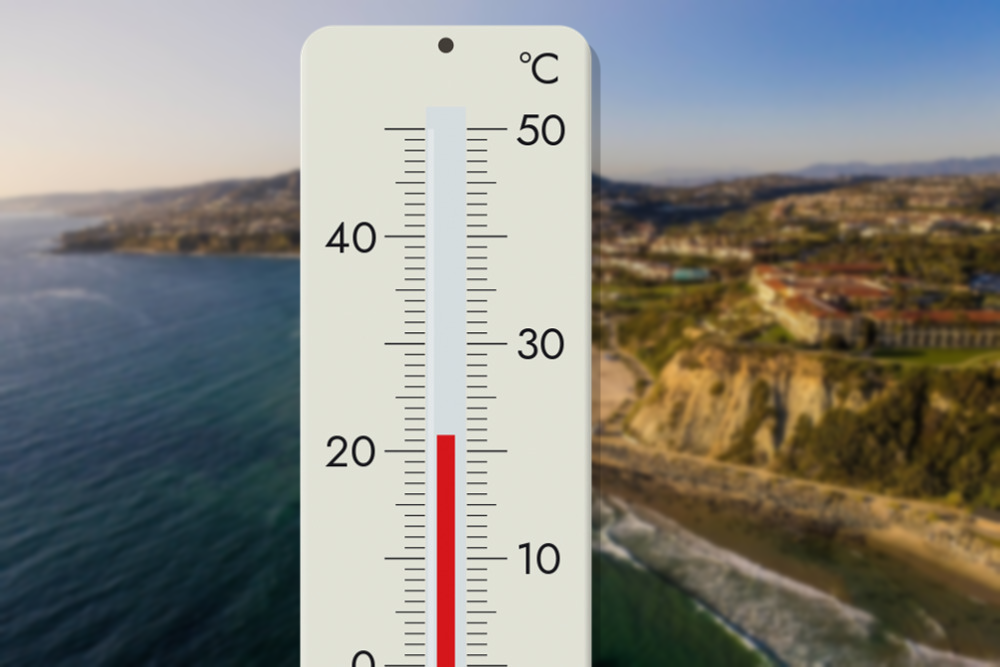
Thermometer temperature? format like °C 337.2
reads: °C 21.5
